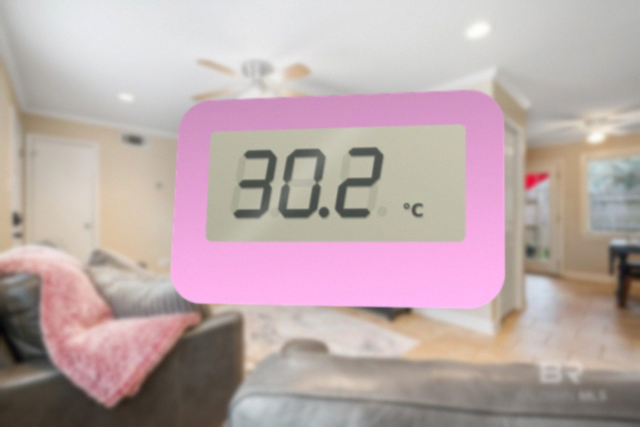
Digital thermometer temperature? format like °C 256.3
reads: °C 30.2
